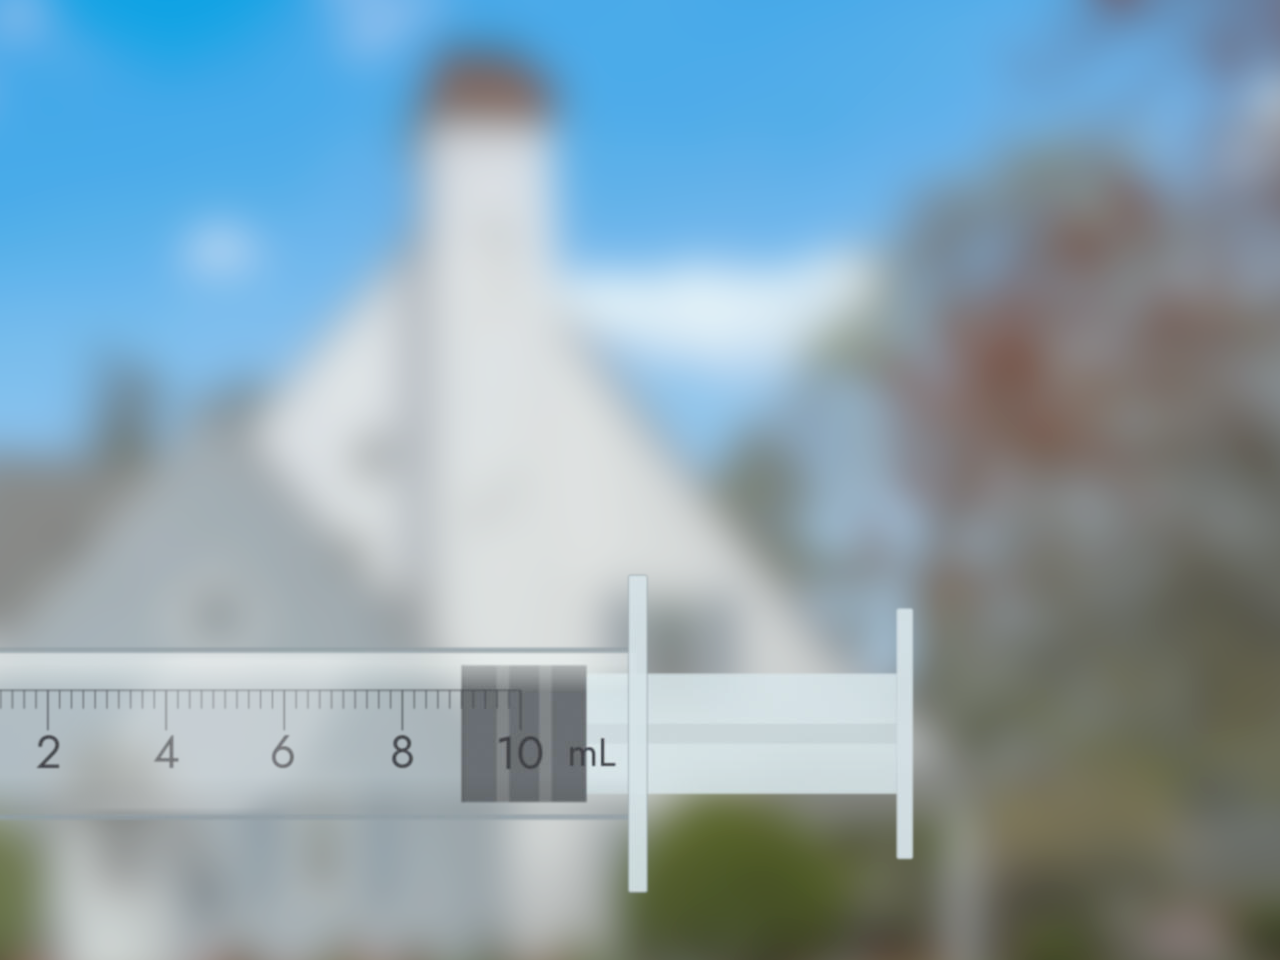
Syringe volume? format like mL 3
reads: mL 9
